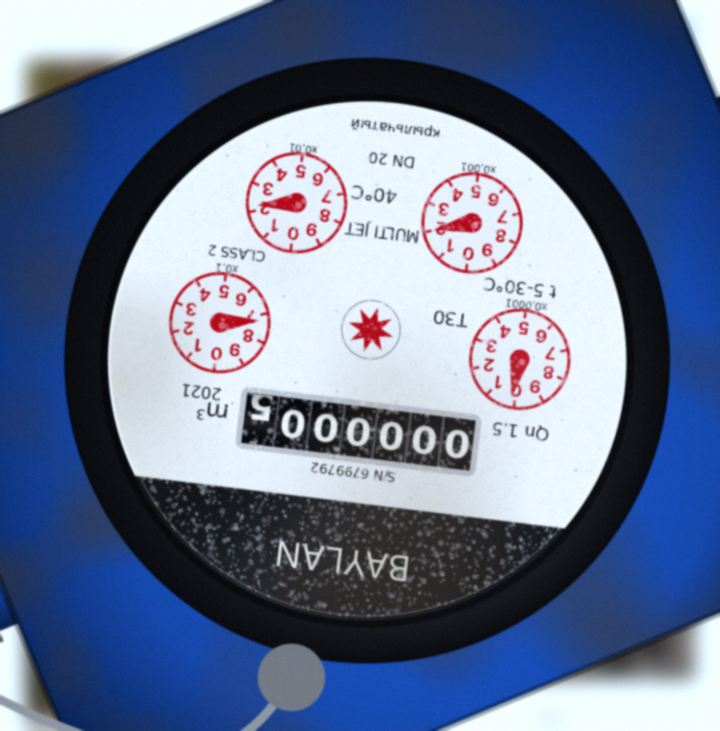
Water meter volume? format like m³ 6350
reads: m³ 4.7220
